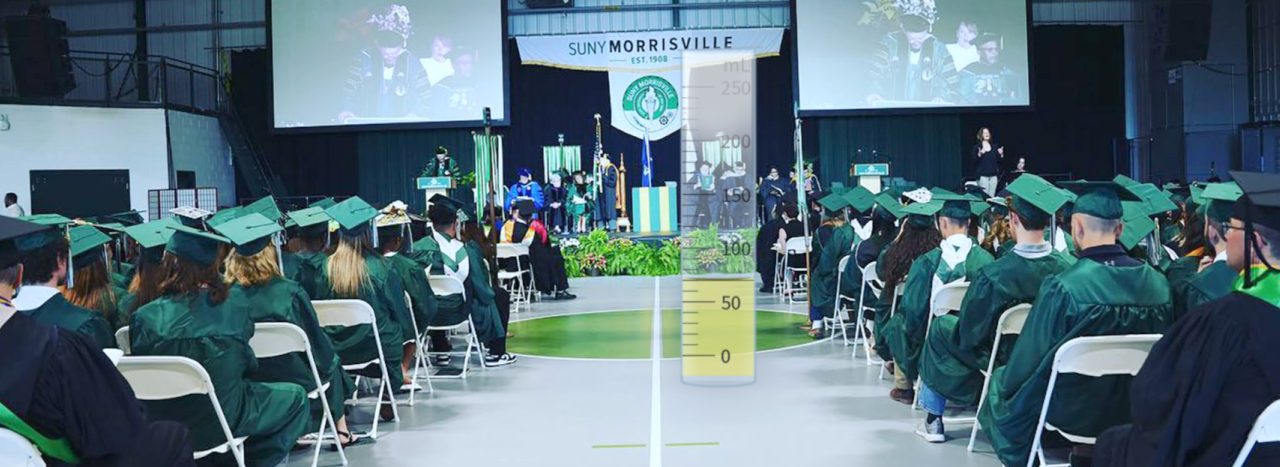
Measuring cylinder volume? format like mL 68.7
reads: mL 70
